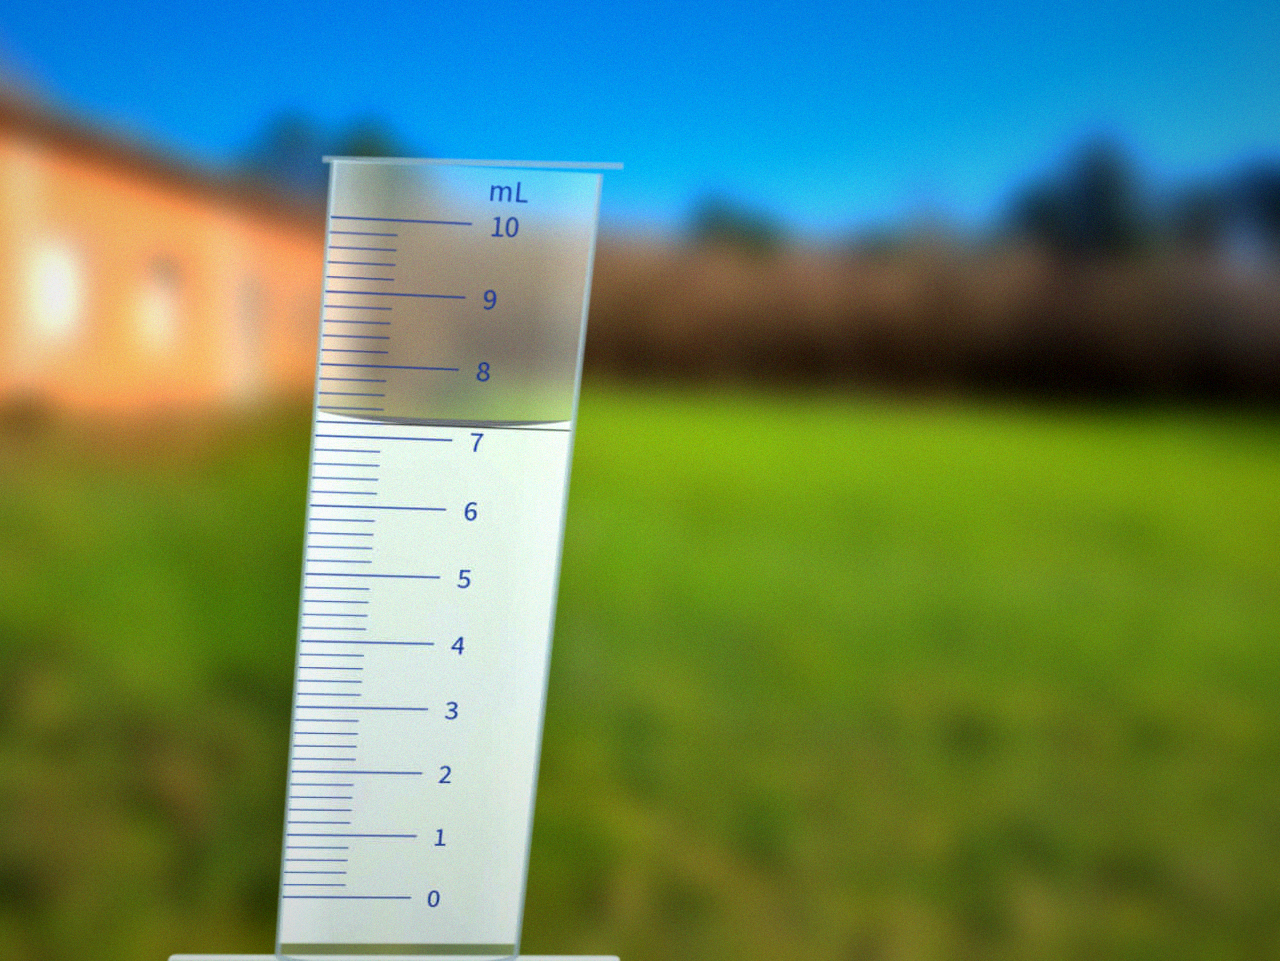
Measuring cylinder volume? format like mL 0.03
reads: mL 7.2
